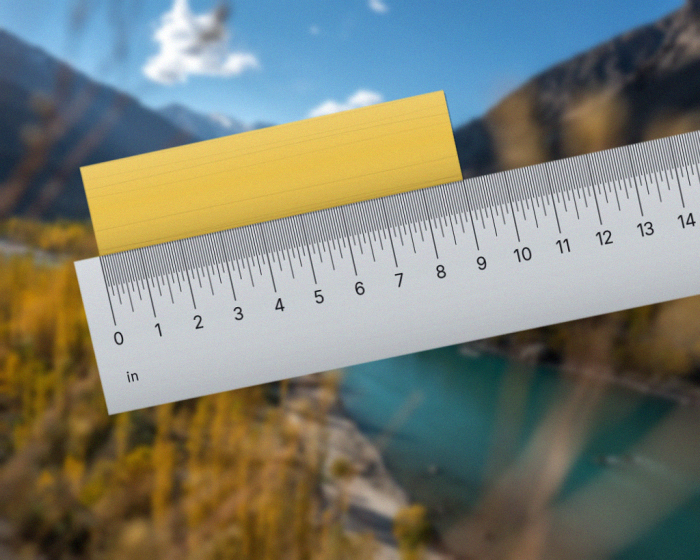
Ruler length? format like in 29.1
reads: in 9
